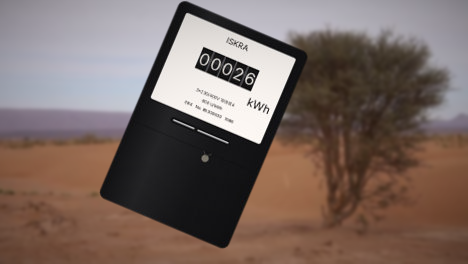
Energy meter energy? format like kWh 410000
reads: kWh 26
